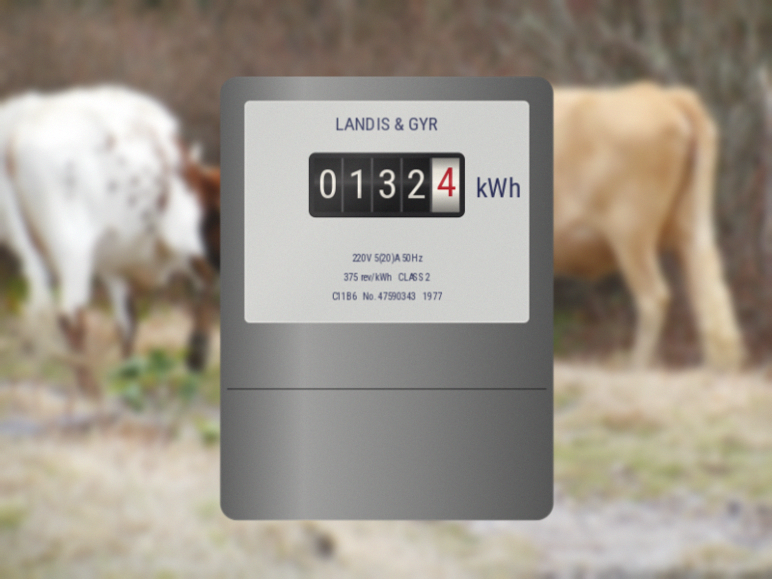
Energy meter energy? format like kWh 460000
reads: kWh 132.4
